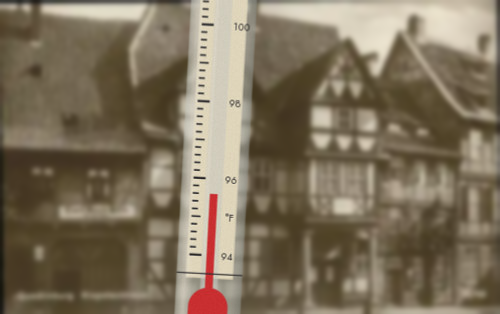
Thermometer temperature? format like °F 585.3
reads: °F 95.6
